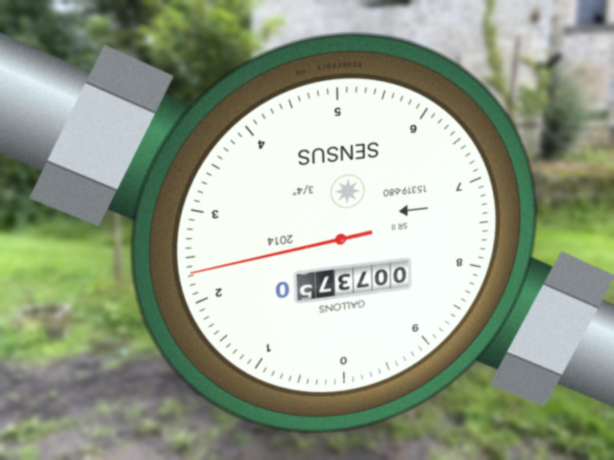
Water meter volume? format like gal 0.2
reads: gal 73752.3
